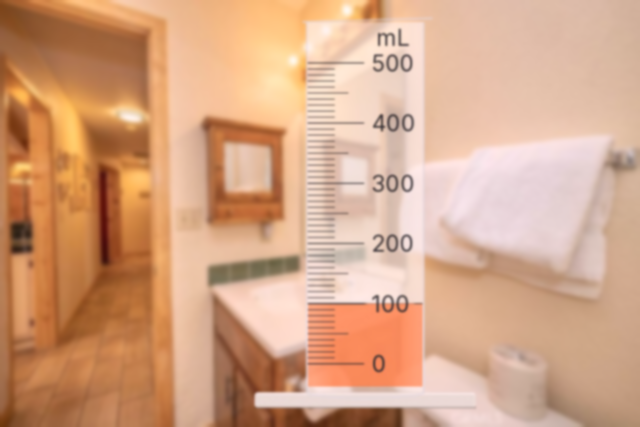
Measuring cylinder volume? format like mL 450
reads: mL 100
